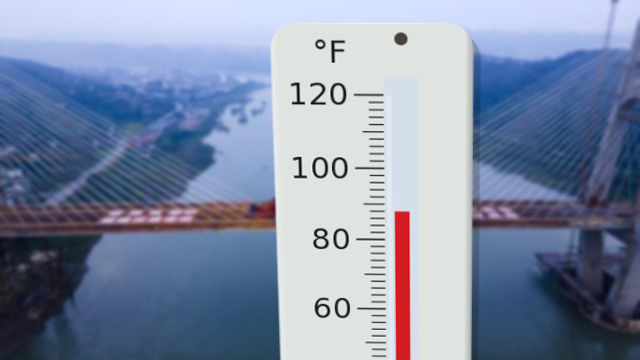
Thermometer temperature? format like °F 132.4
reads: °F 88
